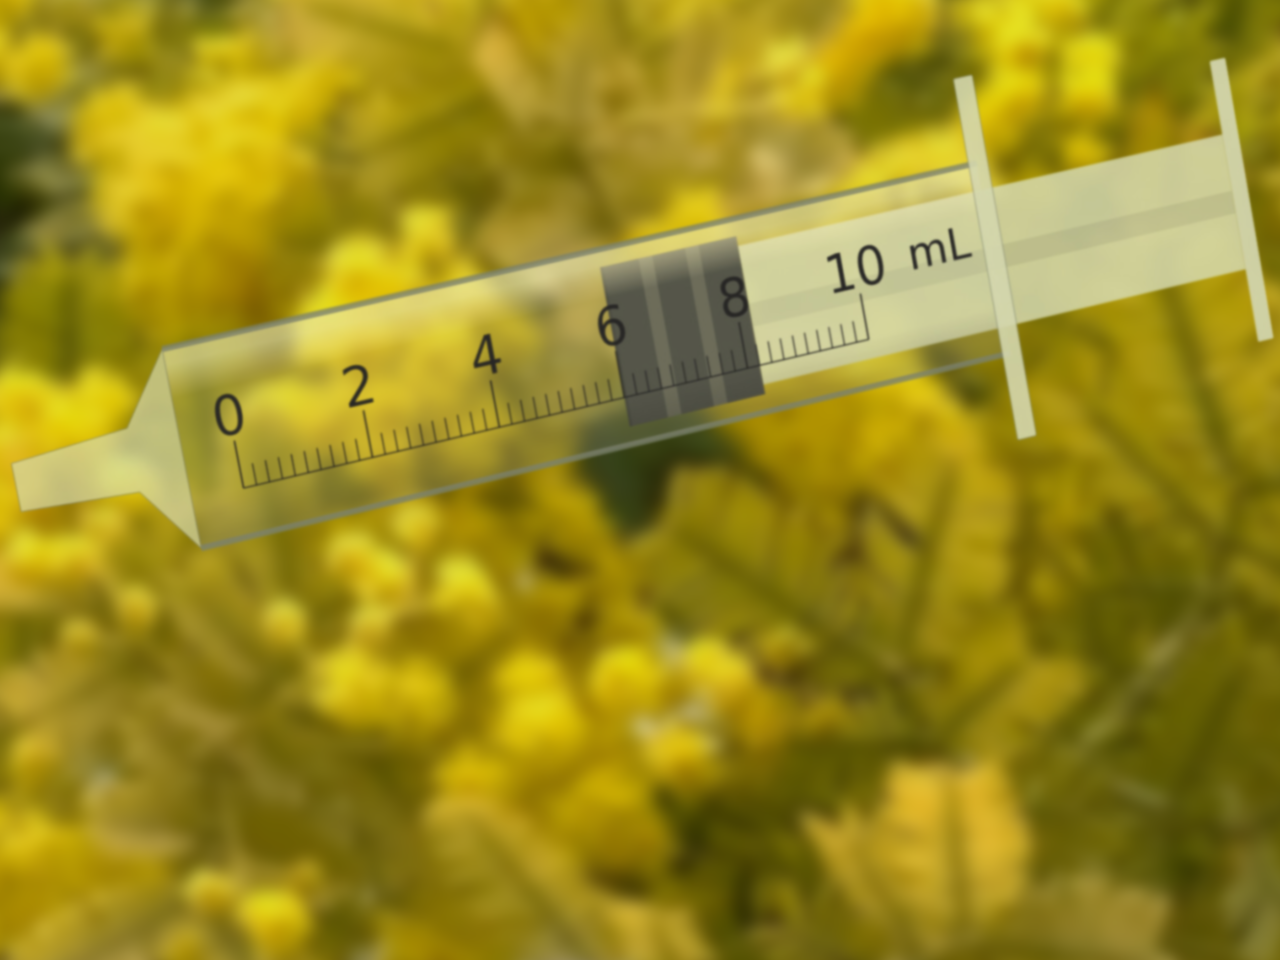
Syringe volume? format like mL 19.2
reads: mL 6
